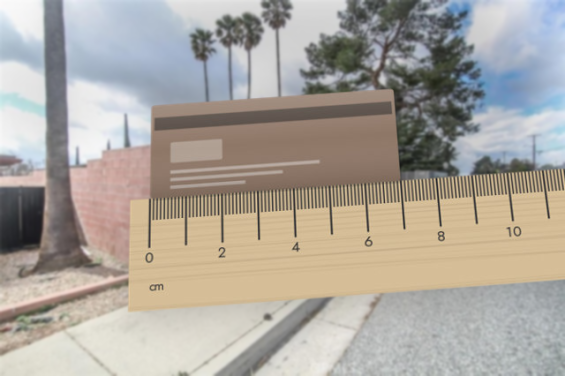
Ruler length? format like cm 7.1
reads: cm 7
